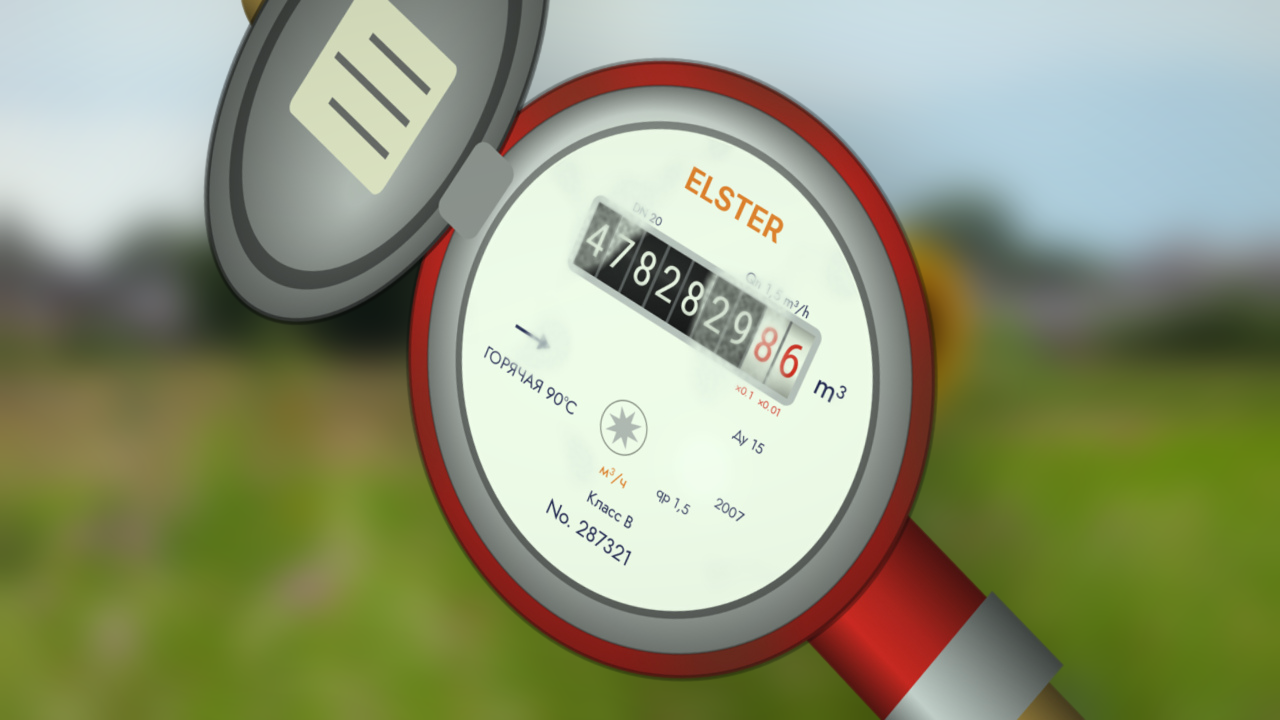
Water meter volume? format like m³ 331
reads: m³ 4782829.86
